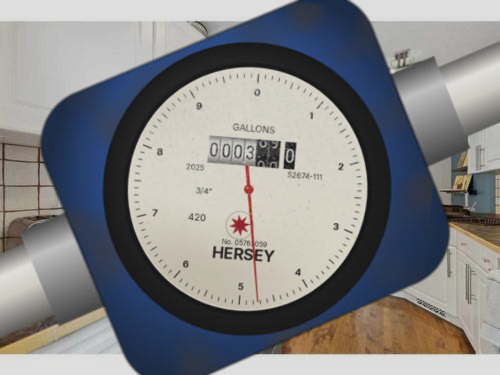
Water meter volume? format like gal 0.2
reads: gal 3894.7
